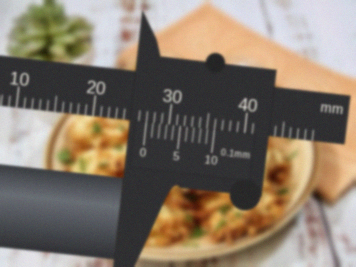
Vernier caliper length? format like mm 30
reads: mm 27.0
